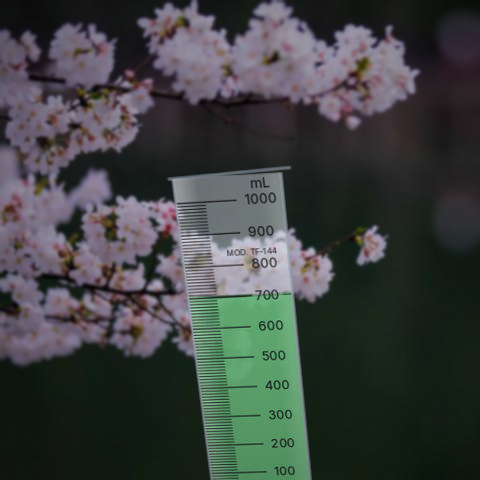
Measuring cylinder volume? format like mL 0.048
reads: mL 700
